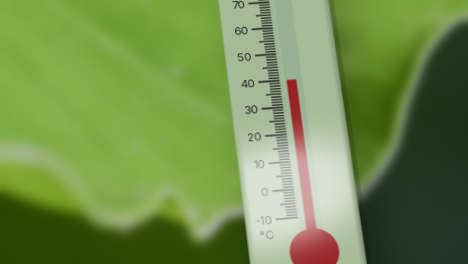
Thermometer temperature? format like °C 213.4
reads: °C 40
